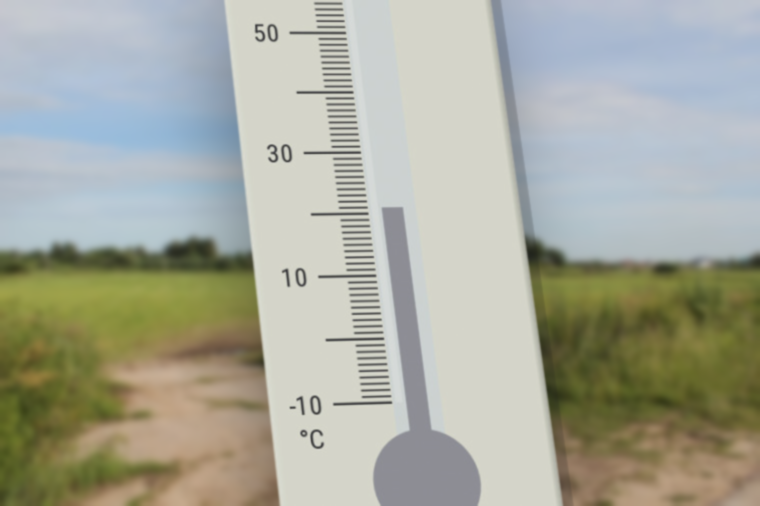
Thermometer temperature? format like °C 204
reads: °C 21
